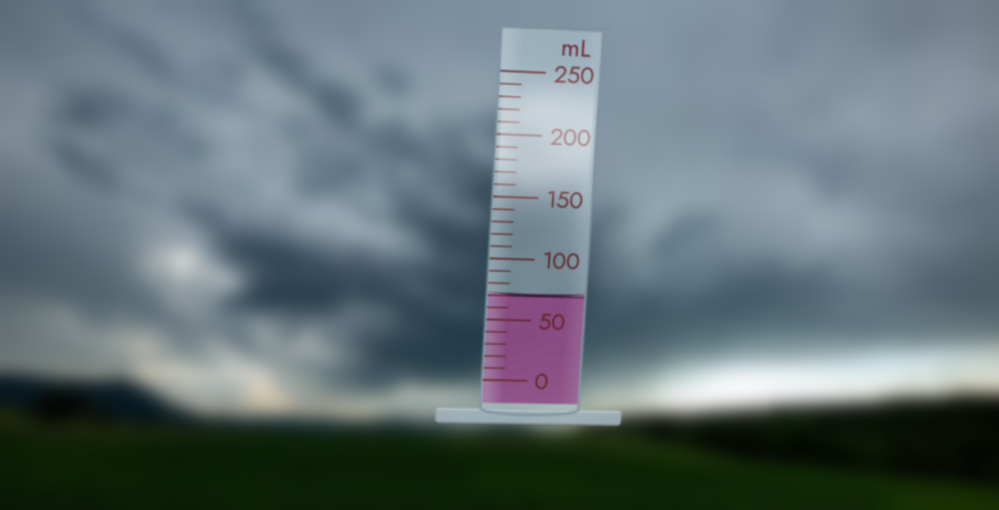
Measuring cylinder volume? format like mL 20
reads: mL 70
